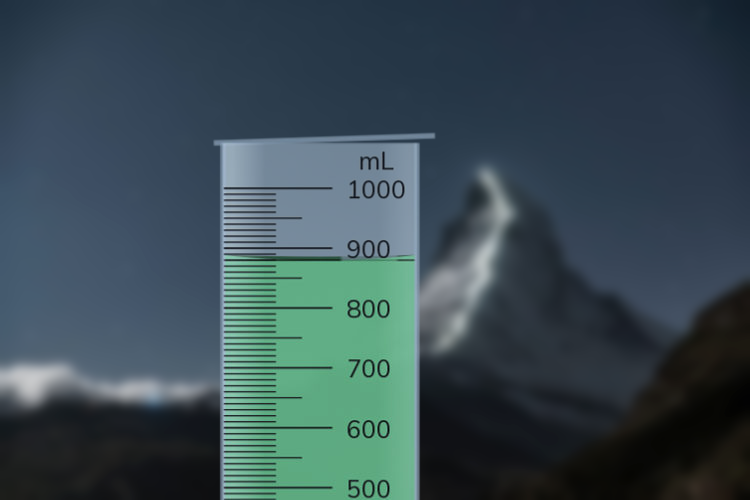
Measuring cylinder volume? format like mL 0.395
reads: mL 880
